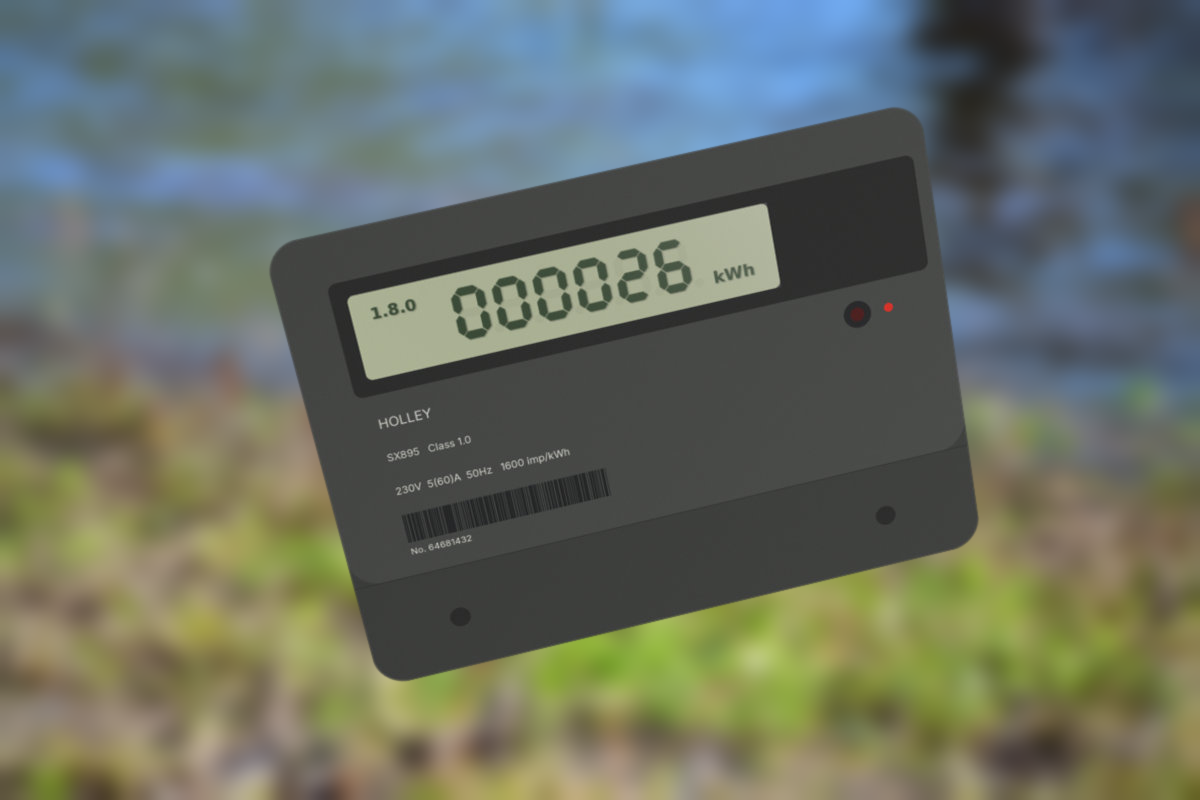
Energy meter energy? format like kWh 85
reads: kWh 26
